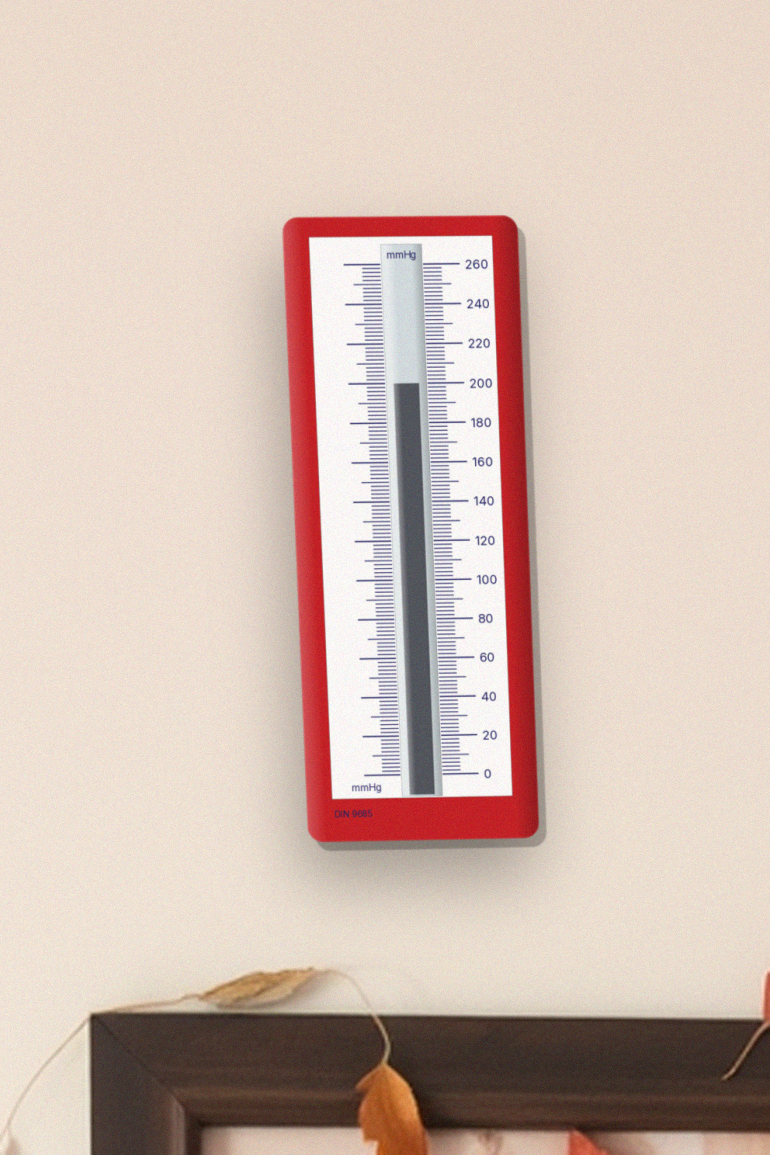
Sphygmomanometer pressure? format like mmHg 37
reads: mmHg 200
